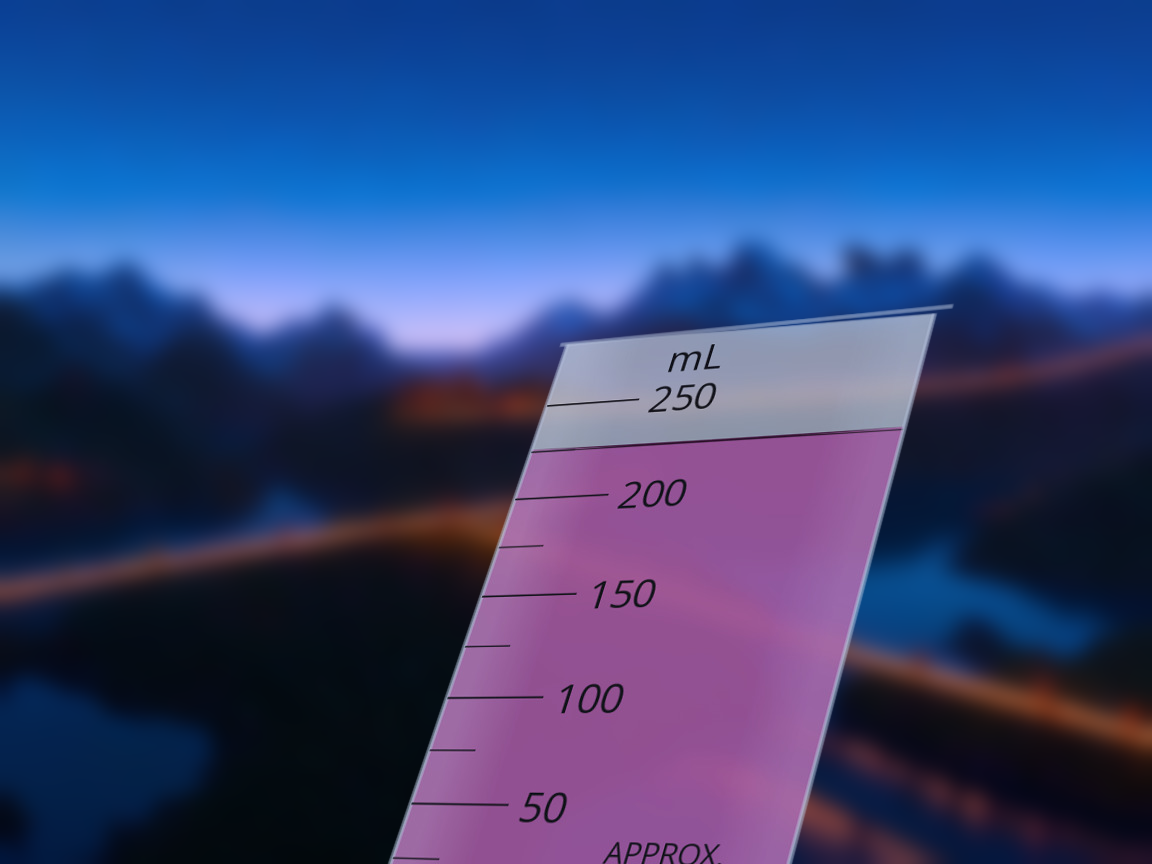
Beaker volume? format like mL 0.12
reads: mL 225
